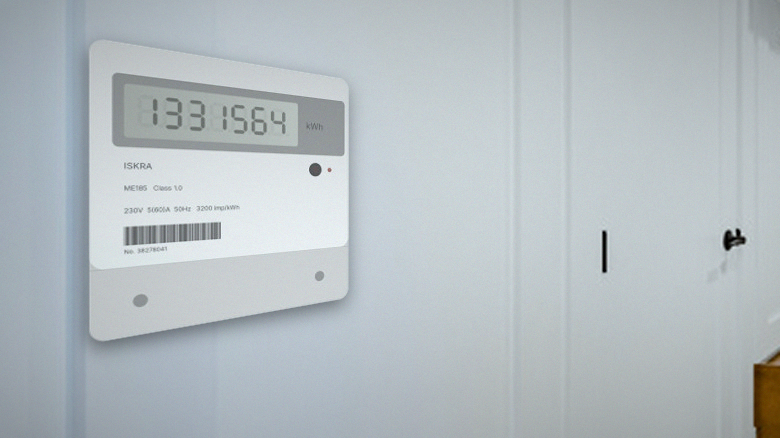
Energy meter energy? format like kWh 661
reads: kWh 1331564
